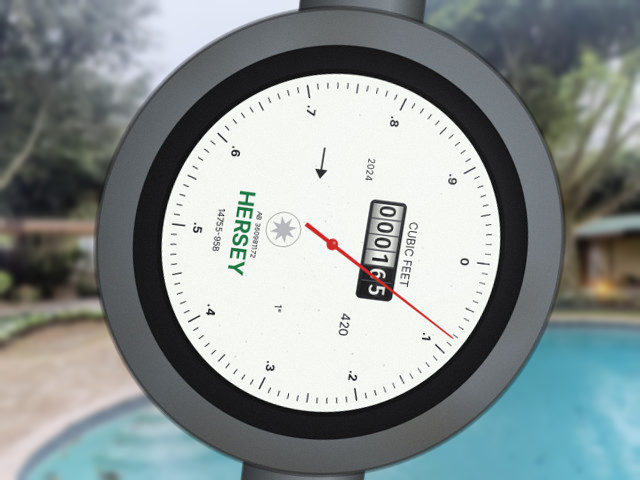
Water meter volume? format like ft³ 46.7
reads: ft³ 165.08
